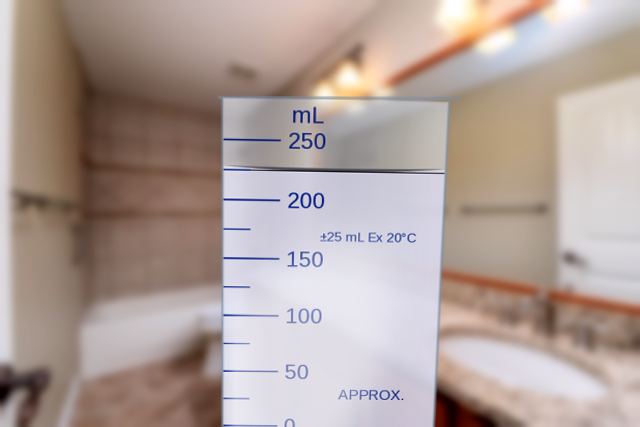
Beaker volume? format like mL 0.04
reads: mL 225
